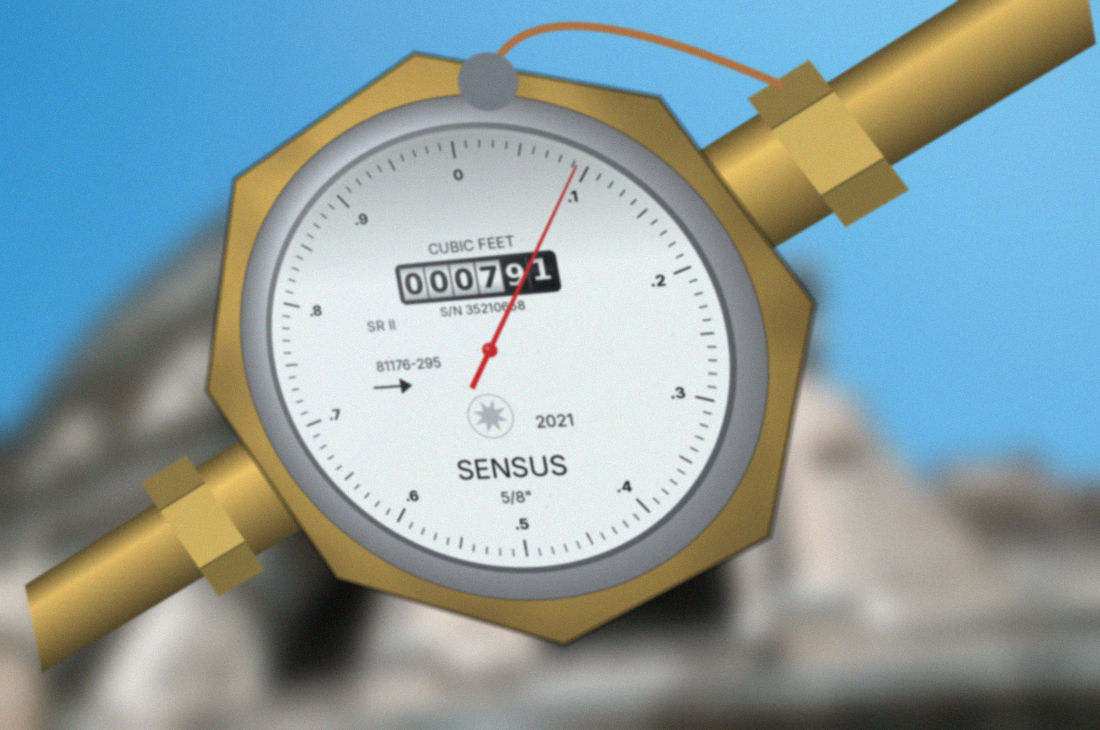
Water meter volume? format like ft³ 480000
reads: ft³ 791.09
